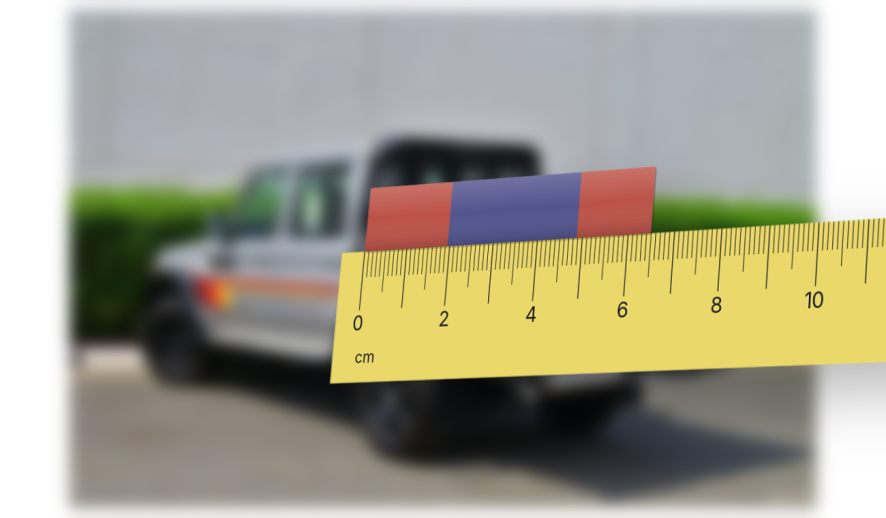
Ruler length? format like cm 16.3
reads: cm 6.5
